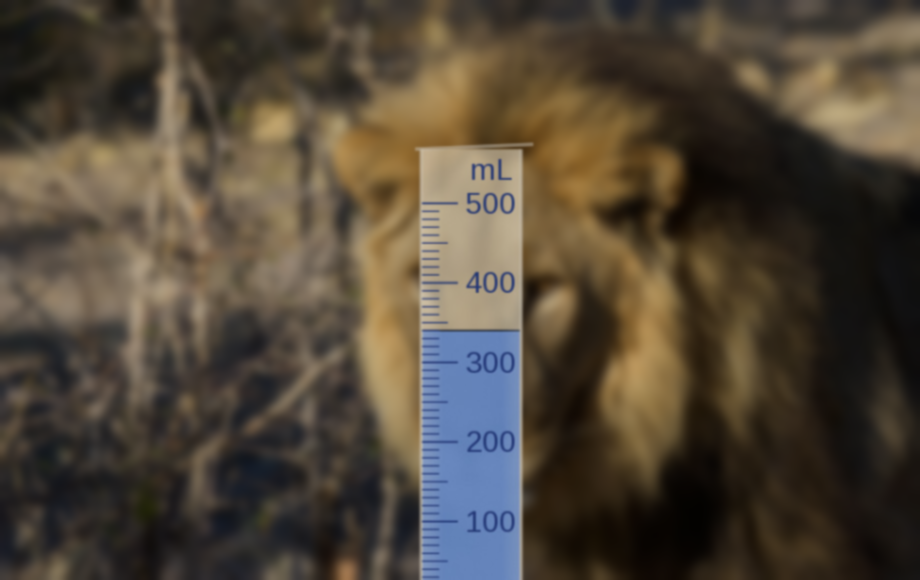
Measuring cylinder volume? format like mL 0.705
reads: mL 340
